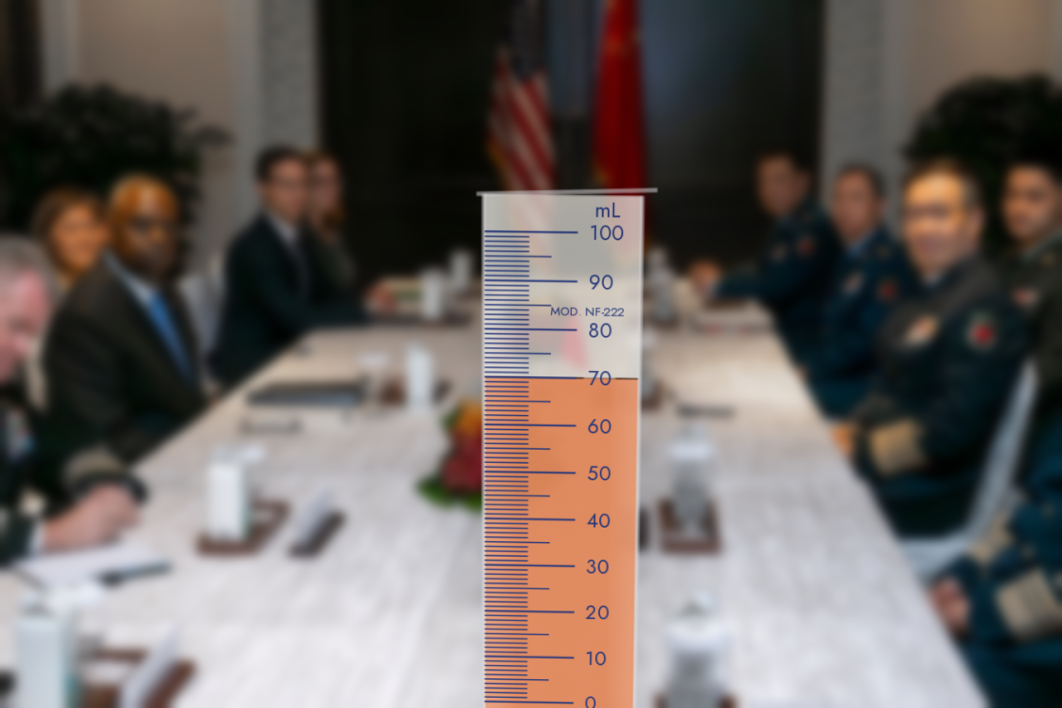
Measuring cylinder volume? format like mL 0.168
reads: mL 70
